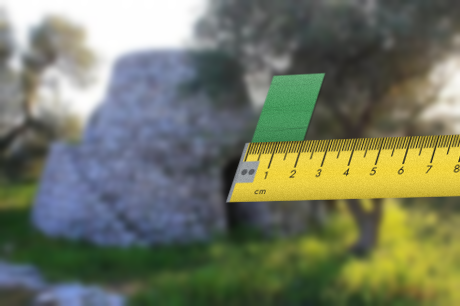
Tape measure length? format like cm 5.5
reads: cm 2
